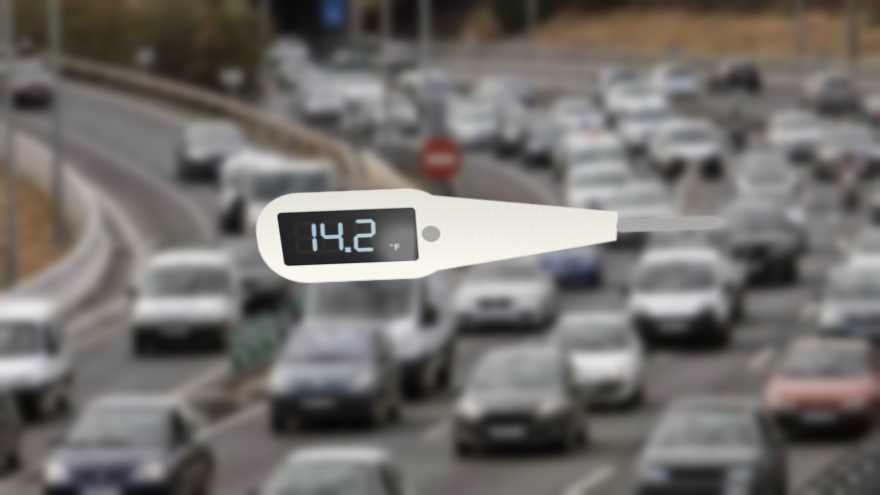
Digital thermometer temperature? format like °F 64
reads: °F 14.2
